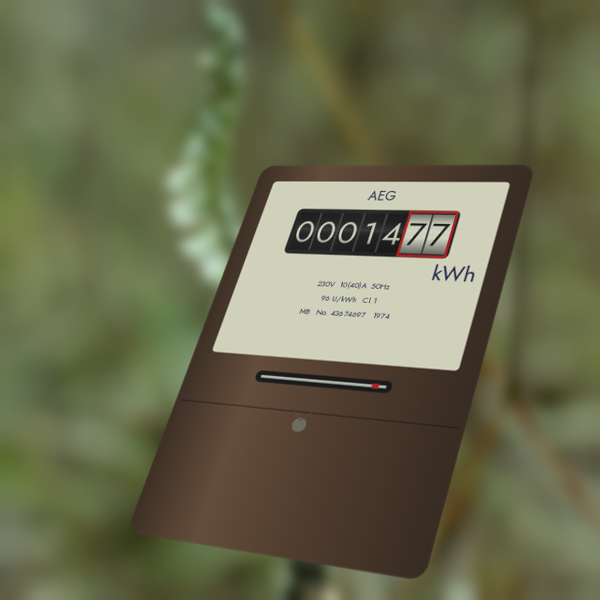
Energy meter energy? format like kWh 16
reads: kWh 14.77
